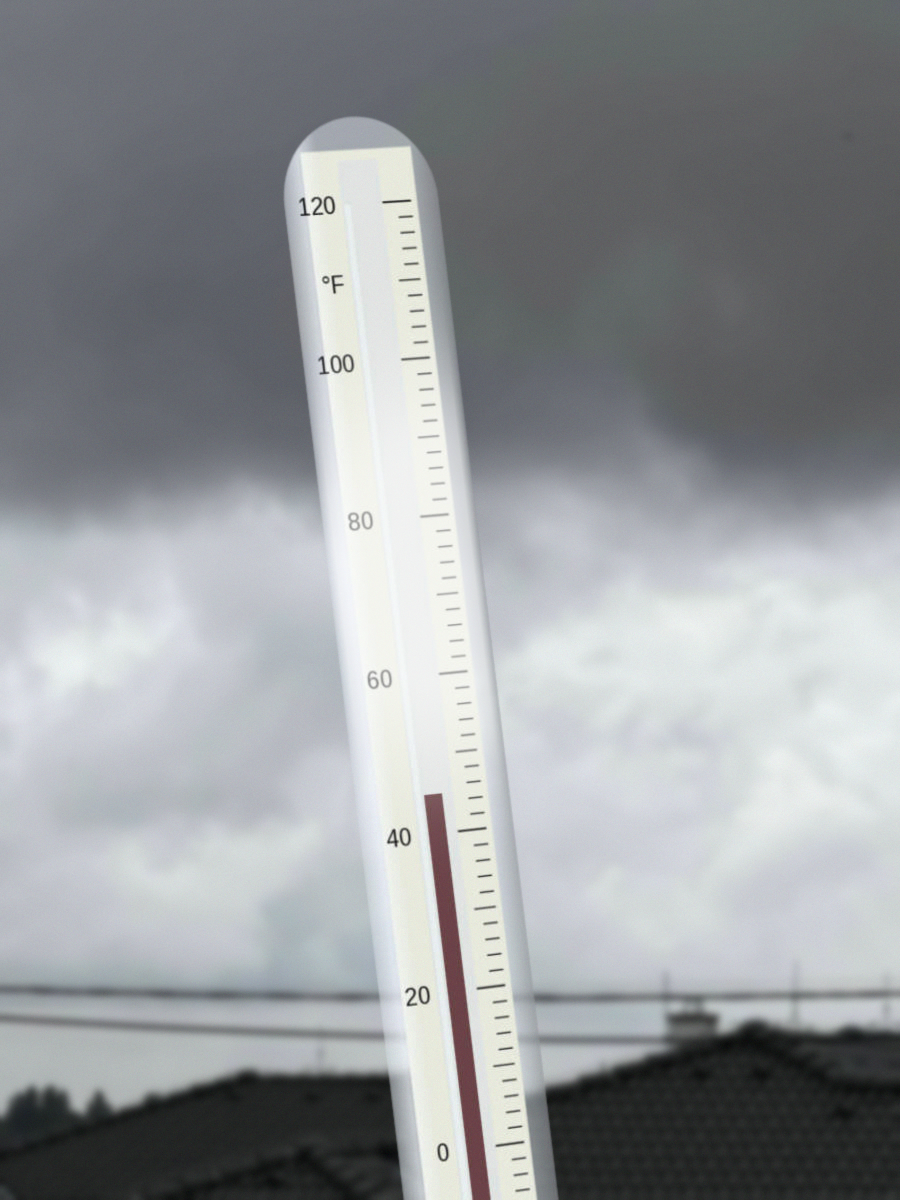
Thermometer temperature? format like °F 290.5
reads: °F 45
